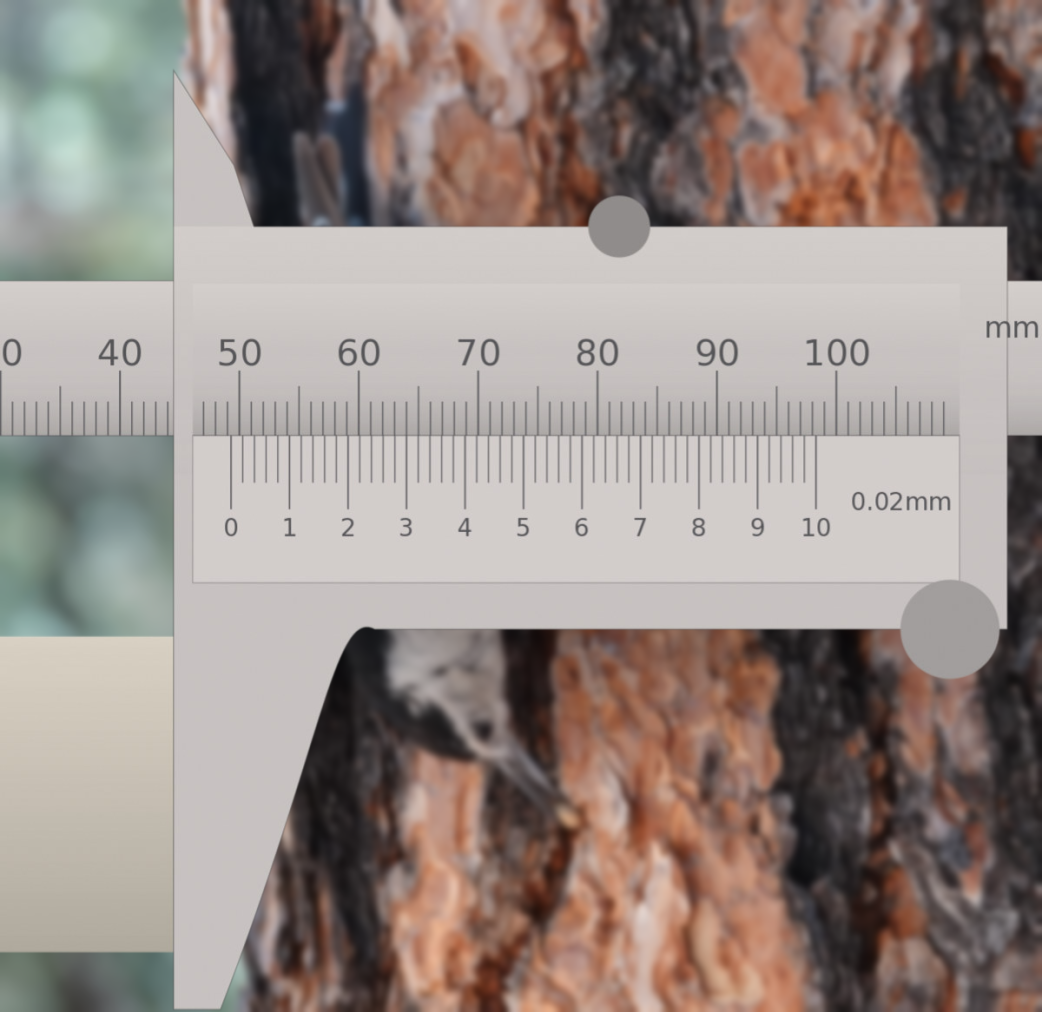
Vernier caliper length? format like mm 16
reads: mm 49.3
